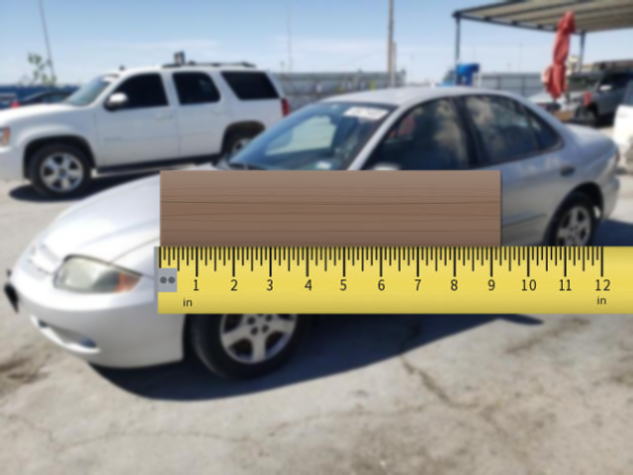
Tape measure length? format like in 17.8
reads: in 9.25
